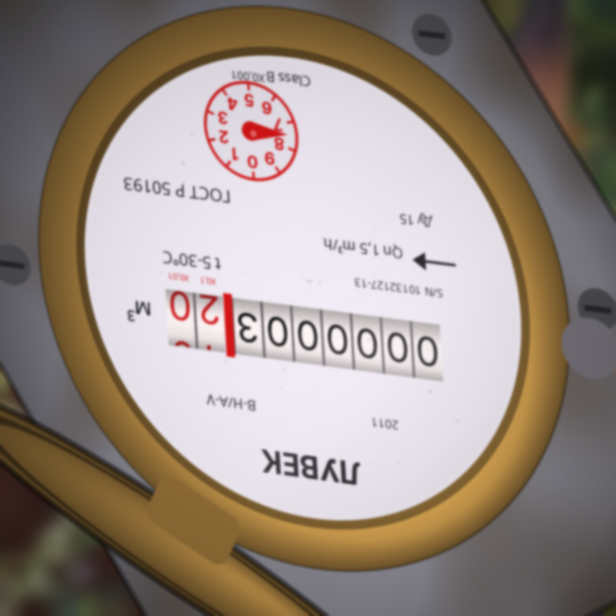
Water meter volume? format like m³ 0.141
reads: m³ 3.197
